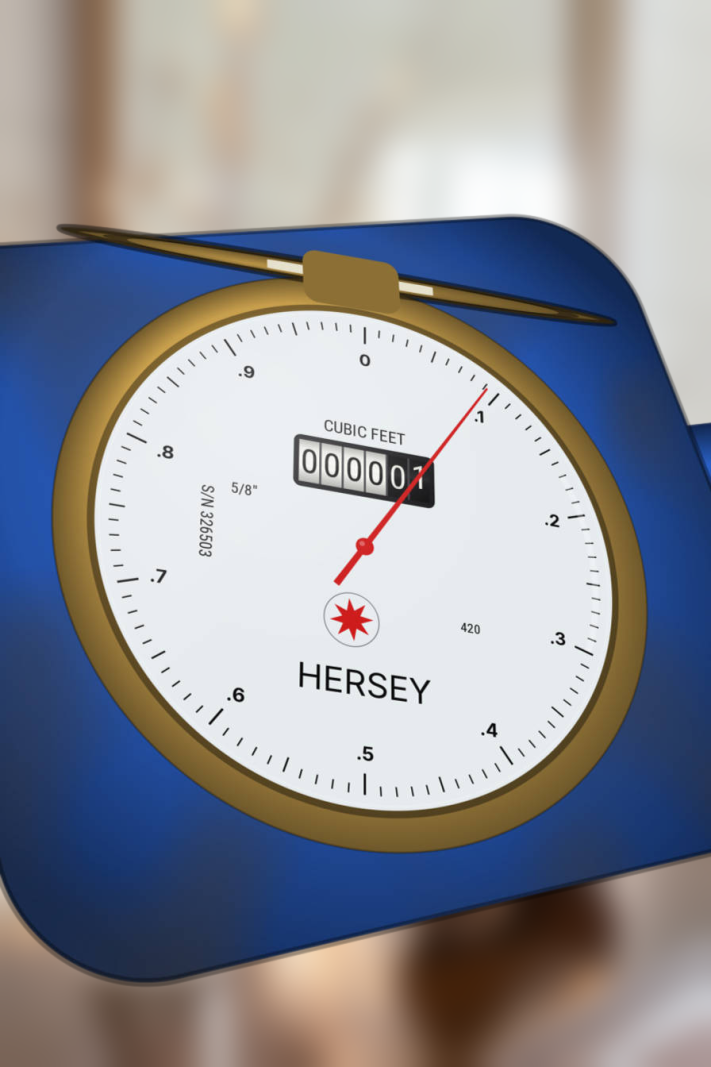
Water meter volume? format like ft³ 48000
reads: ft³ 1.09
